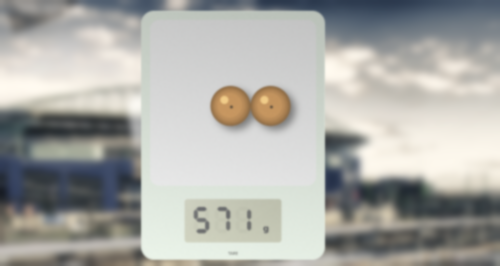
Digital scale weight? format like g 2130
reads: g 571
